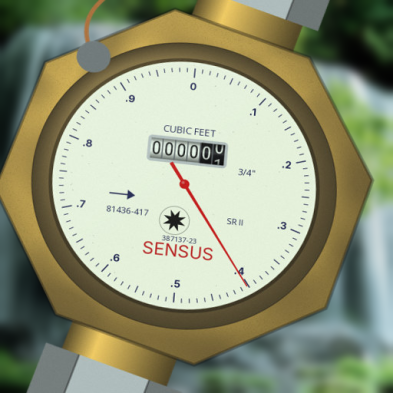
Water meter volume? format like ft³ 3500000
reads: ft³ 0.40
